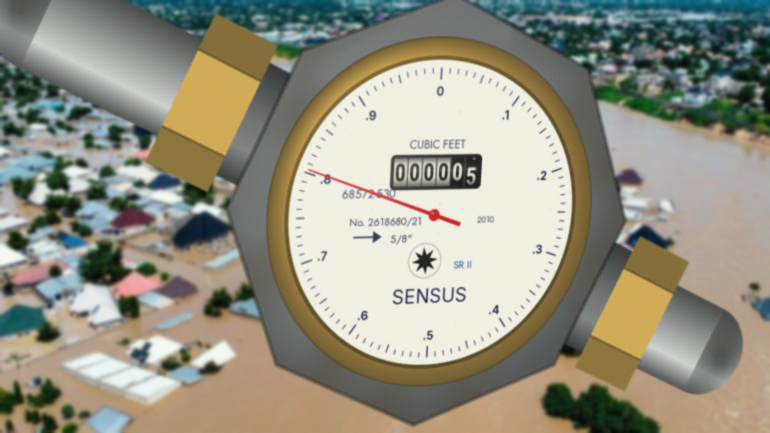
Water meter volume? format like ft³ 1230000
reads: ft³ 4.80
